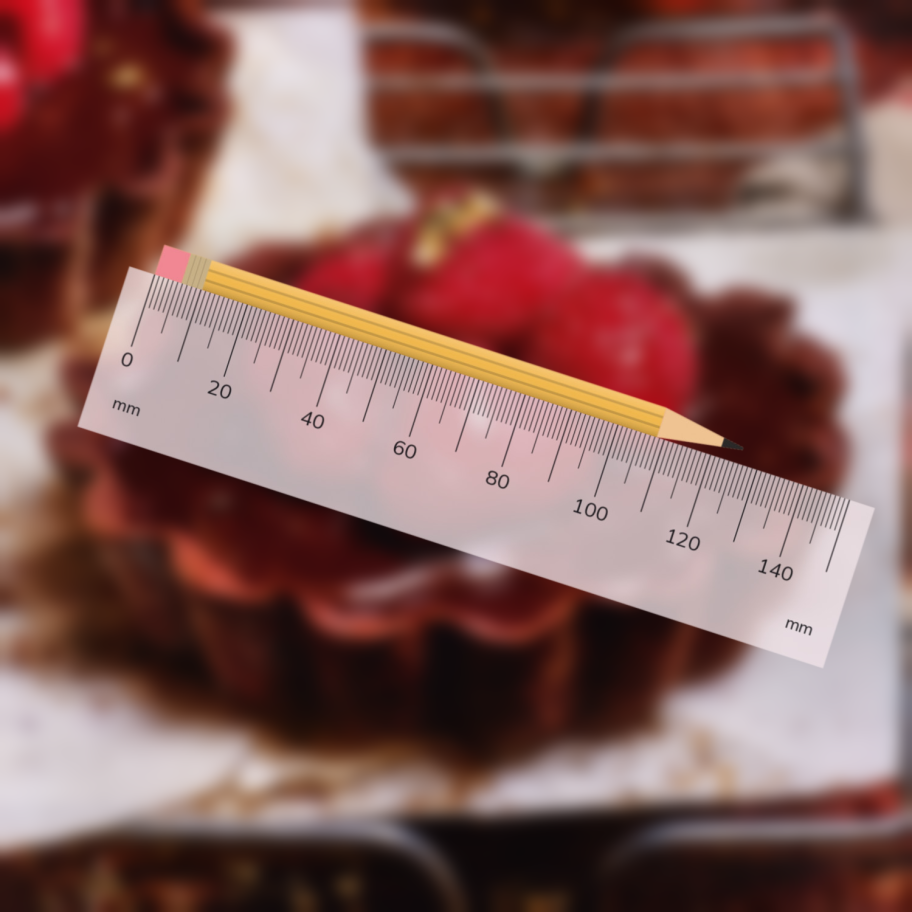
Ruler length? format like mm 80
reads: mm 126
